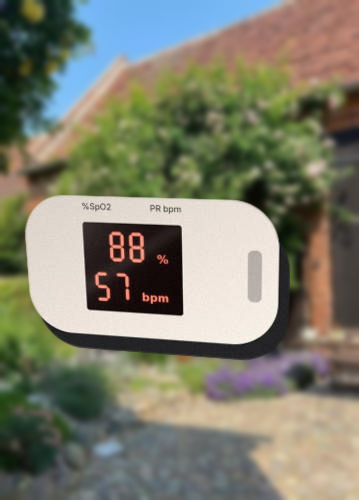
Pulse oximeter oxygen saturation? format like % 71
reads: % 88
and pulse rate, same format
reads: bpm 57
